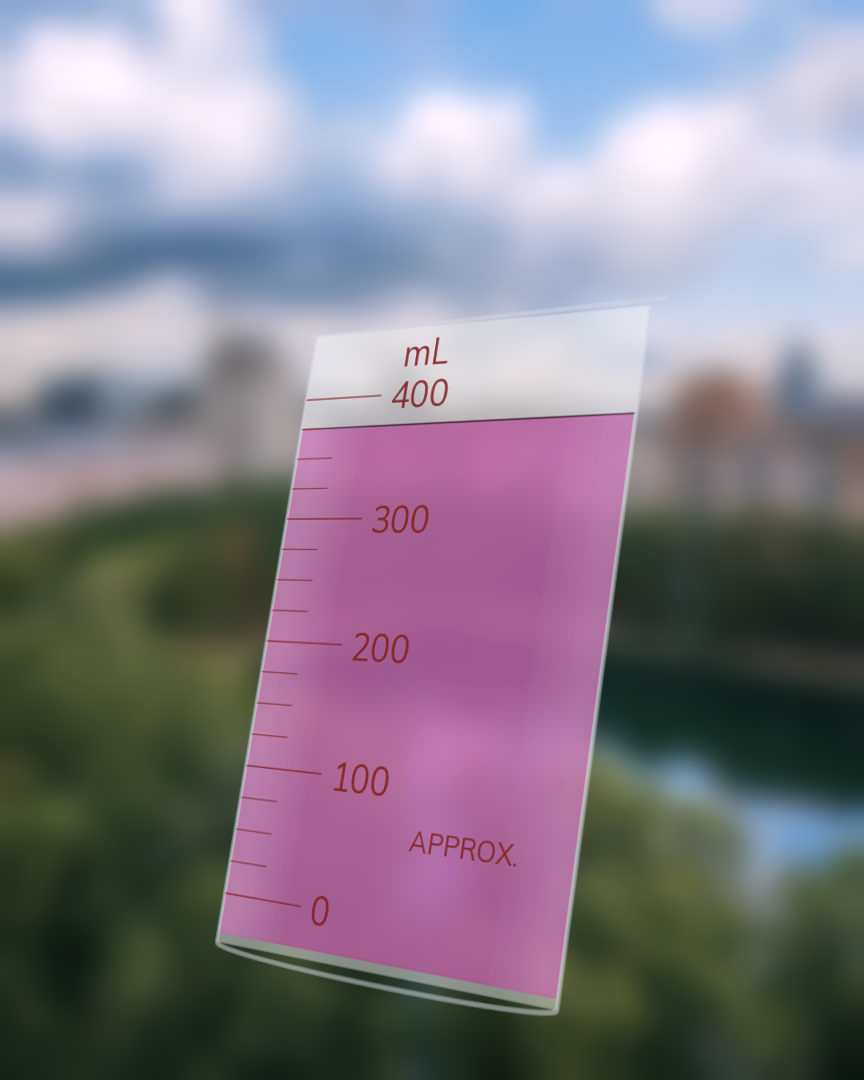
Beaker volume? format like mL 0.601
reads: mL 375
